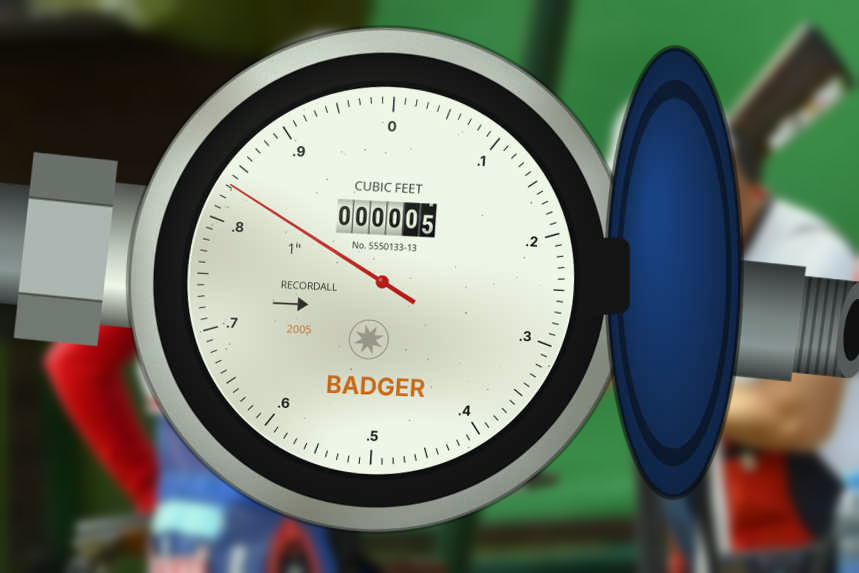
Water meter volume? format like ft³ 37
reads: ft³ 4.83
